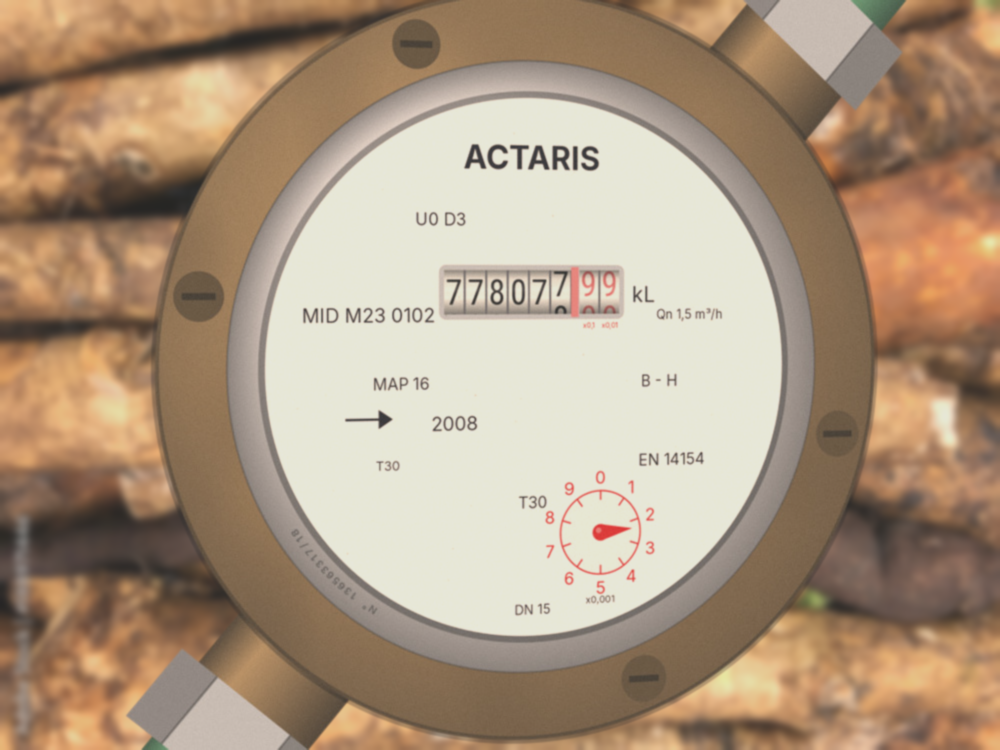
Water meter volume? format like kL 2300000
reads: kL 778077.992
